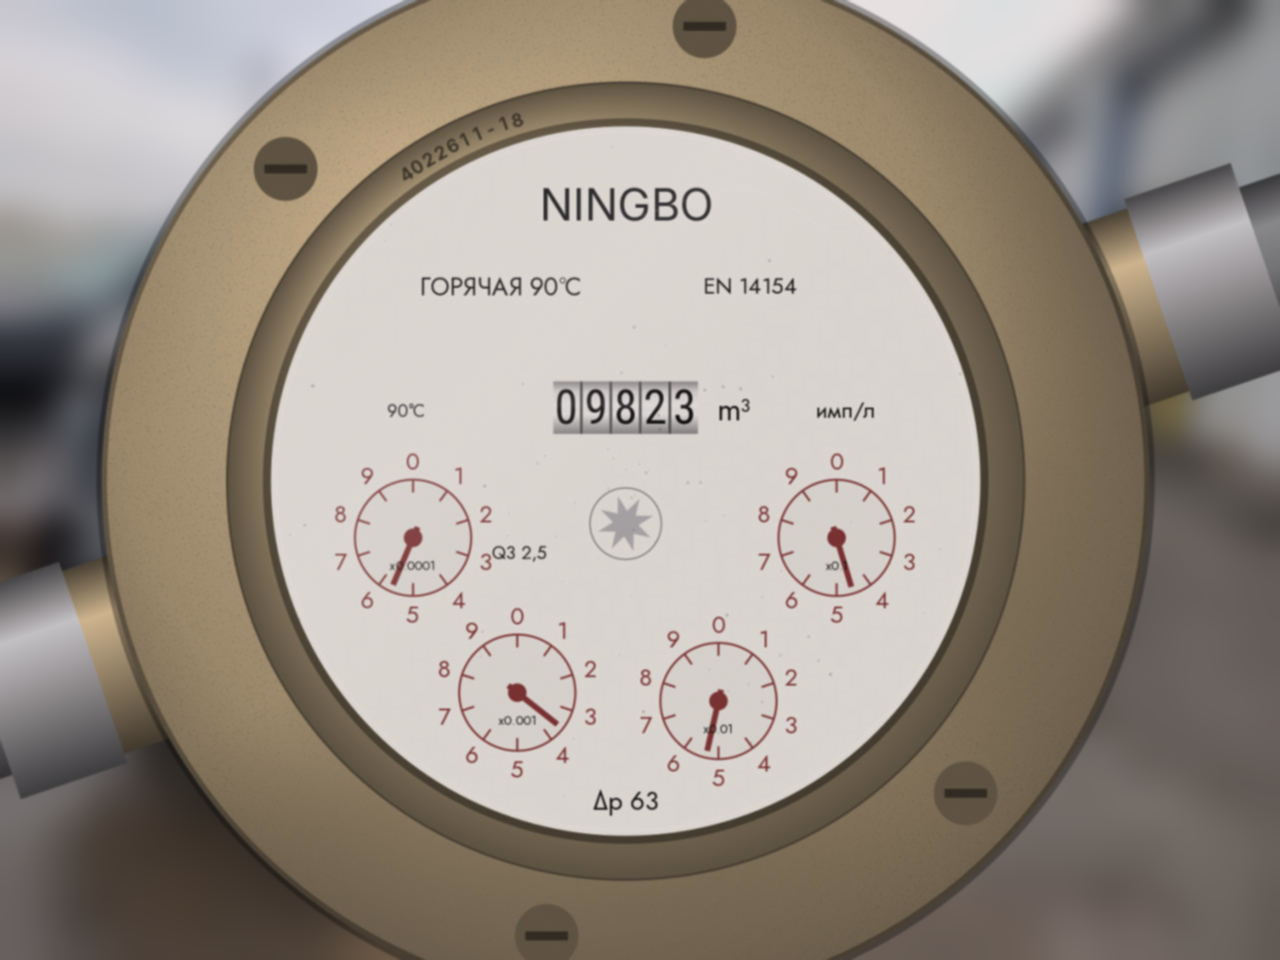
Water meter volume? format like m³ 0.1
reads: m³ 9823.4535
